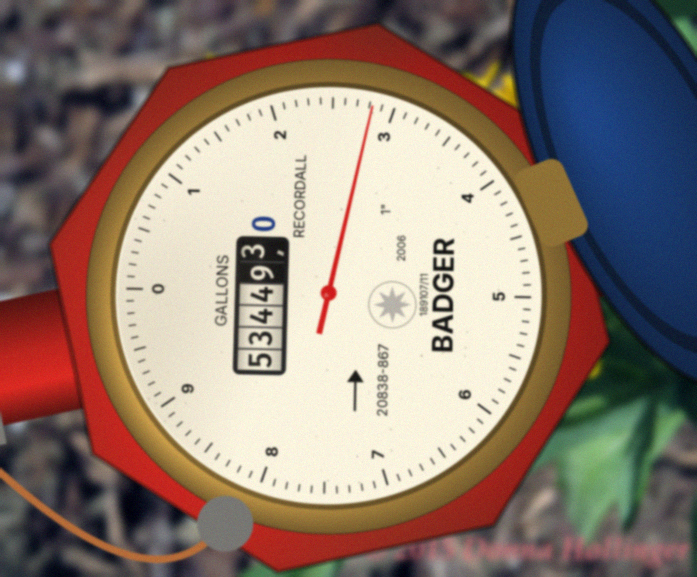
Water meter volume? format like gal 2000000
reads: gal 5344932.8
